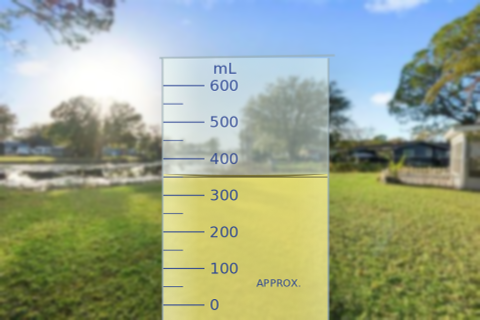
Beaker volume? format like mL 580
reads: mL 350
